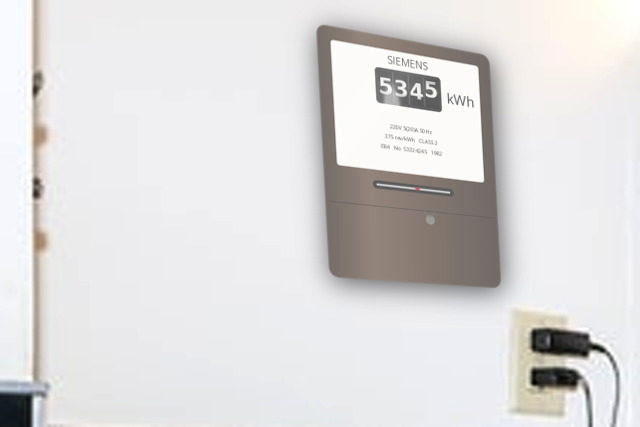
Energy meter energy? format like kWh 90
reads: kWh 5345
